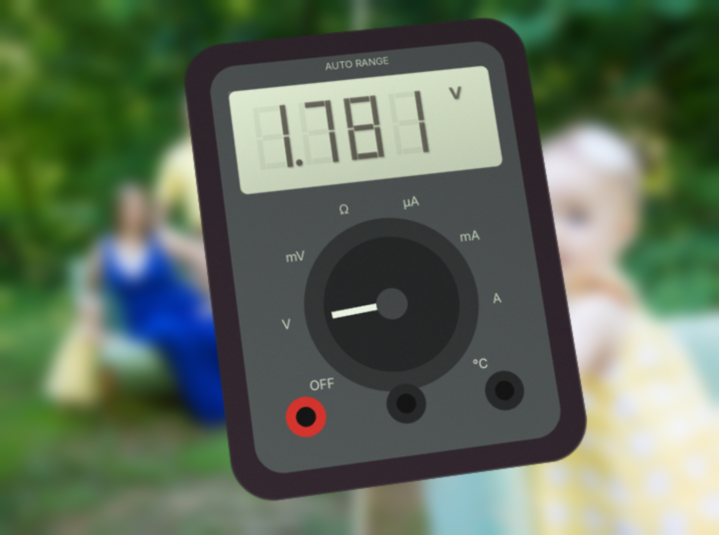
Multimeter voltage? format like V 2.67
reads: V 1.781
